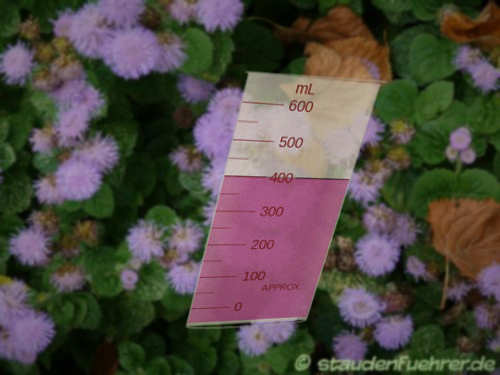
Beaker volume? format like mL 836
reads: mL 400
